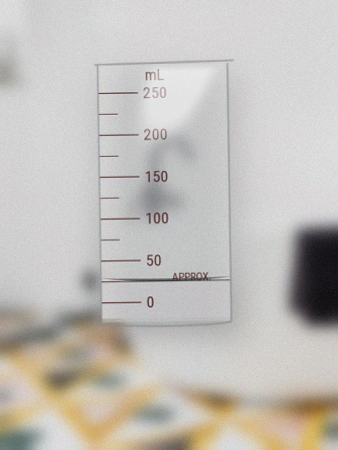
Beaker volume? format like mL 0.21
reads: mL 25
